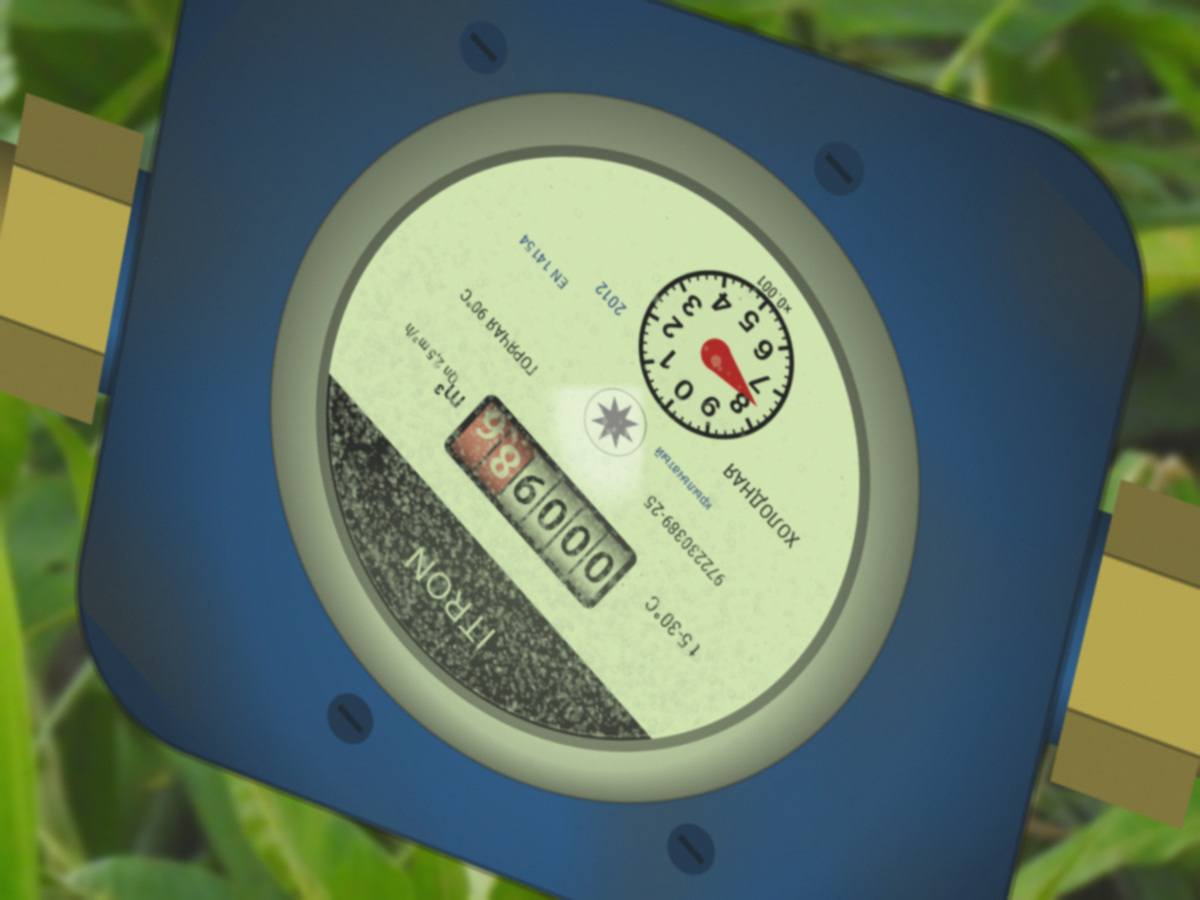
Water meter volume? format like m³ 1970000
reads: m³ 9.857
